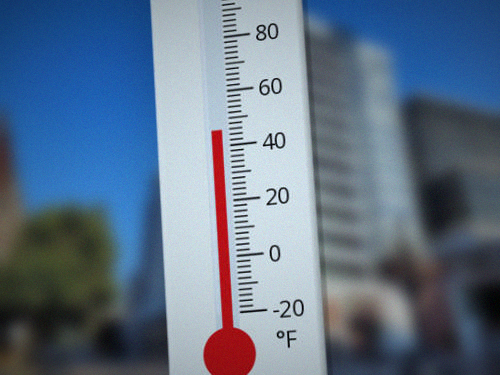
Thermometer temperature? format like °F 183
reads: °F 46
